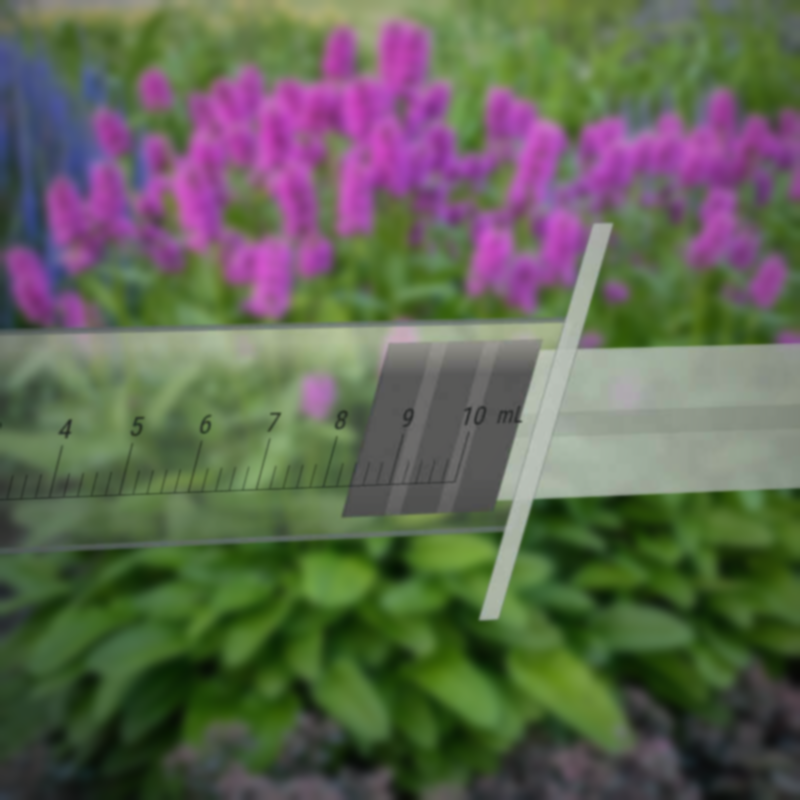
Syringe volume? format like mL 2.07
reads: mL 8.4
